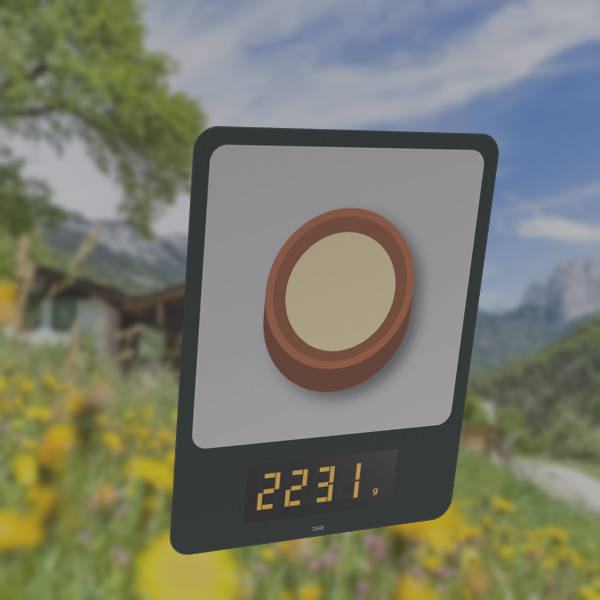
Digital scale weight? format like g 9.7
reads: g 2231
